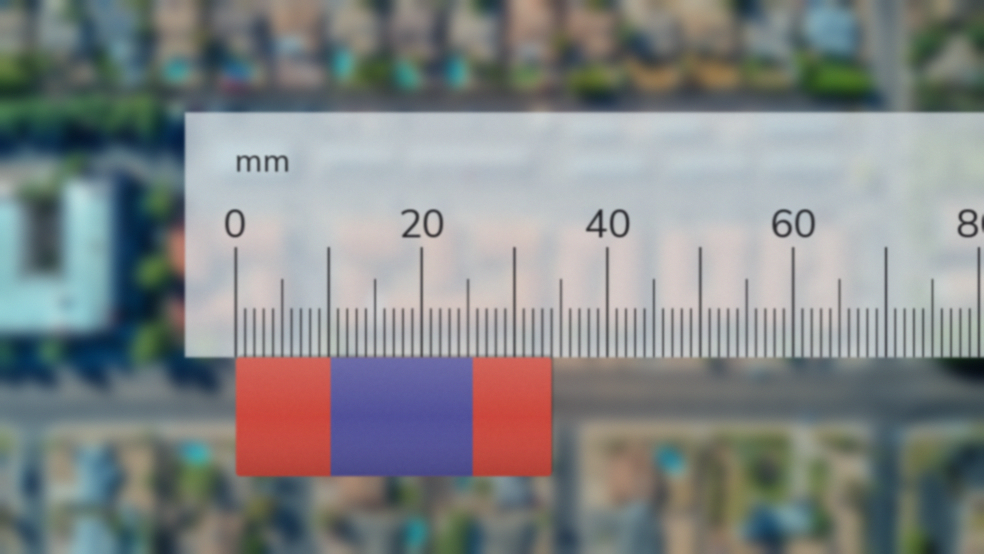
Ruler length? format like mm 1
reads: mm 34
